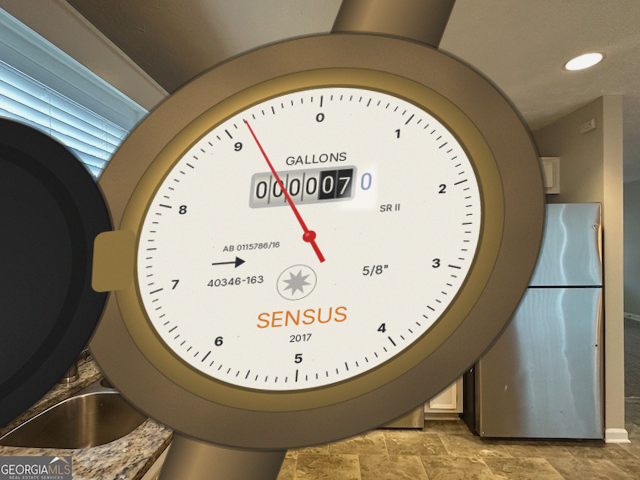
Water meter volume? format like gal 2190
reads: gal 69.2
